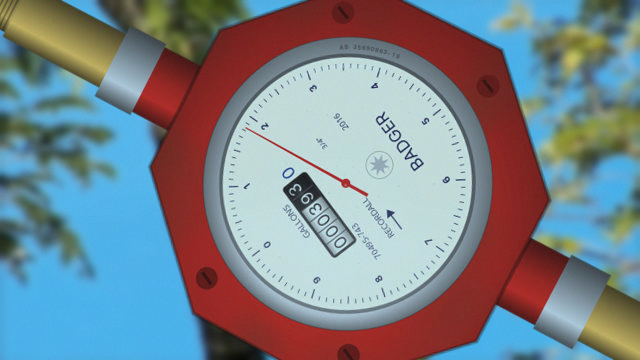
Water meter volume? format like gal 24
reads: gal 3931.8
